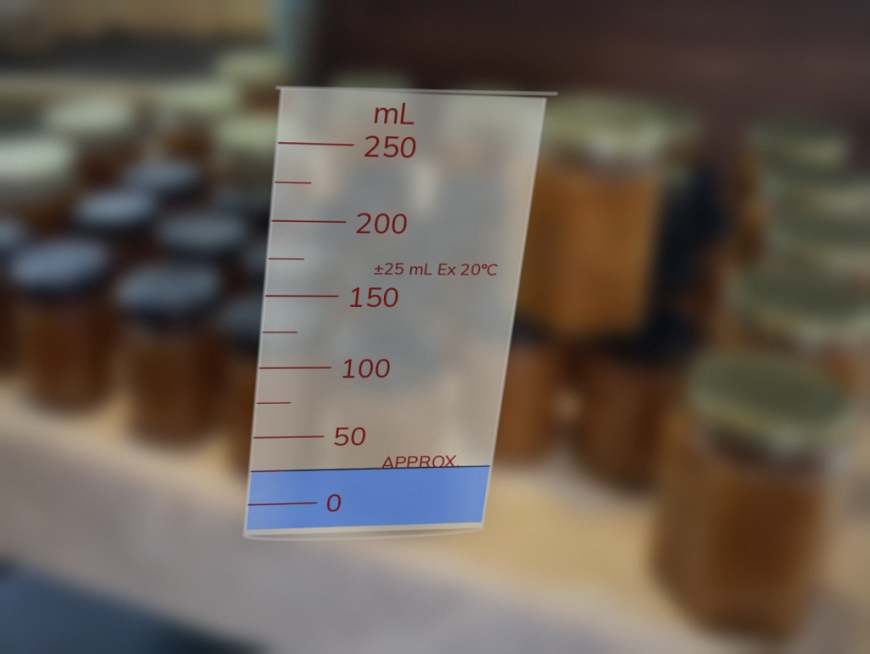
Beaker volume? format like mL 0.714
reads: mL 25
